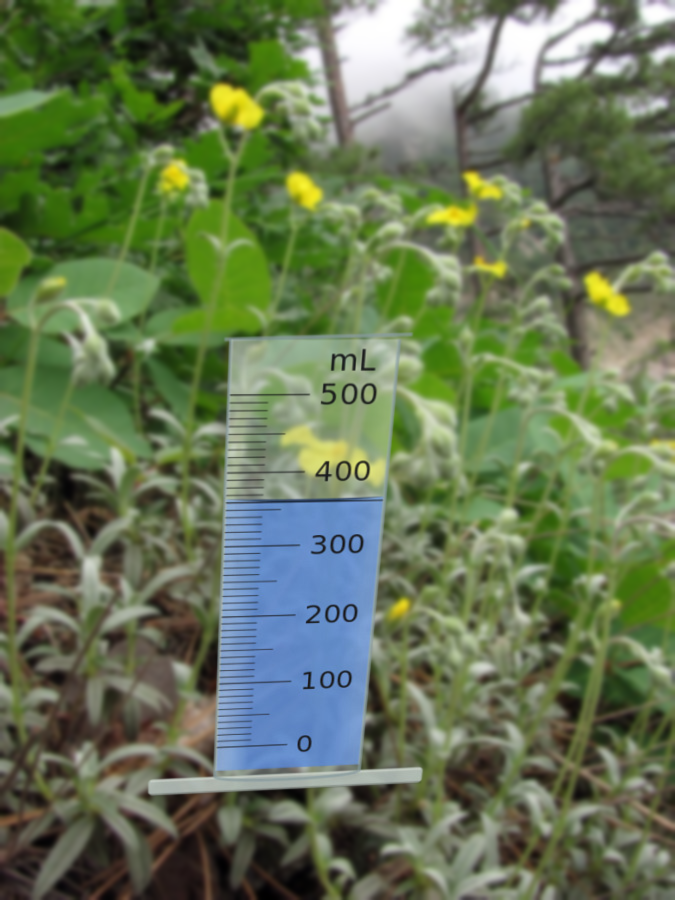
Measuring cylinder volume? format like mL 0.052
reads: mL 360
